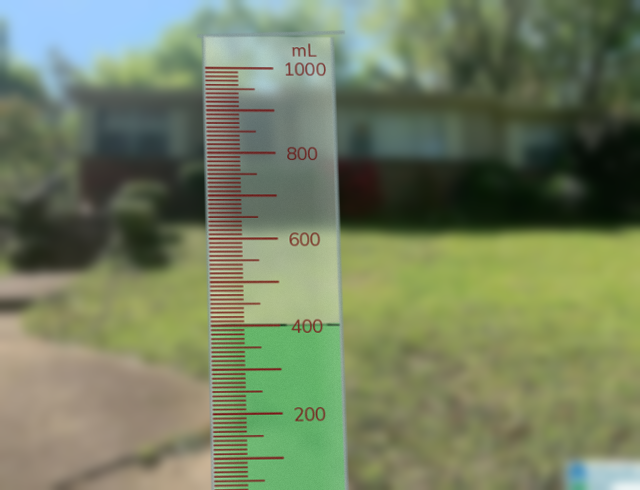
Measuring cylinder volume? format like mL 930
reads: mL 400
